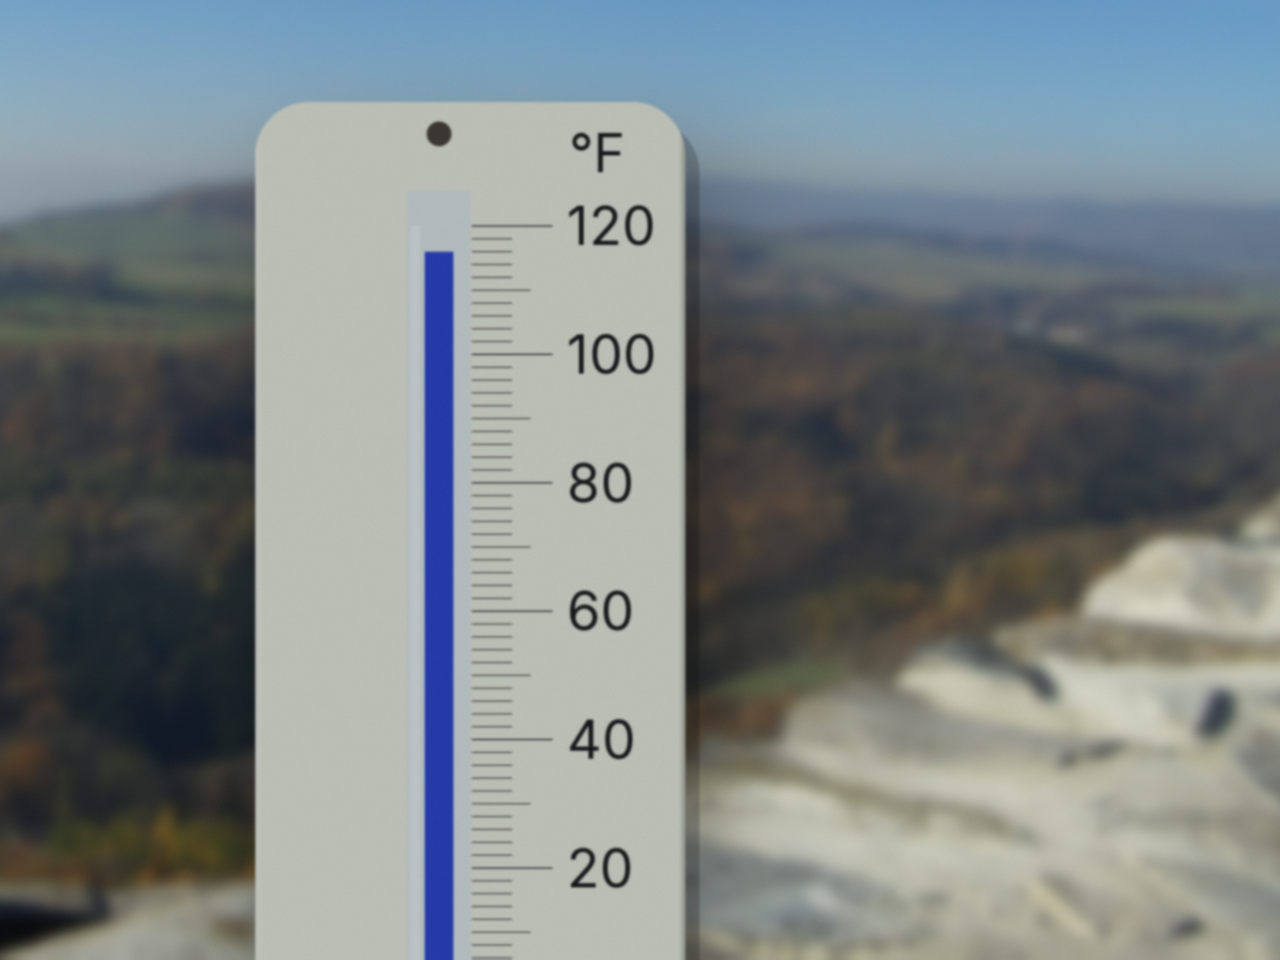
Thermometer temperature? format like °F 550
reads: °F 116
